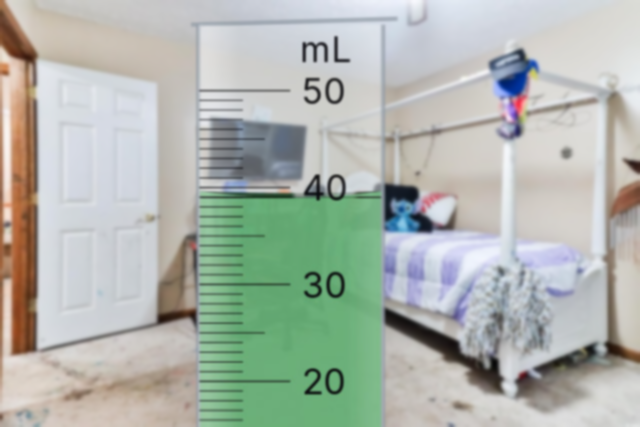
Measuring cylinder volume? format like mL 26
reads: mL 39
